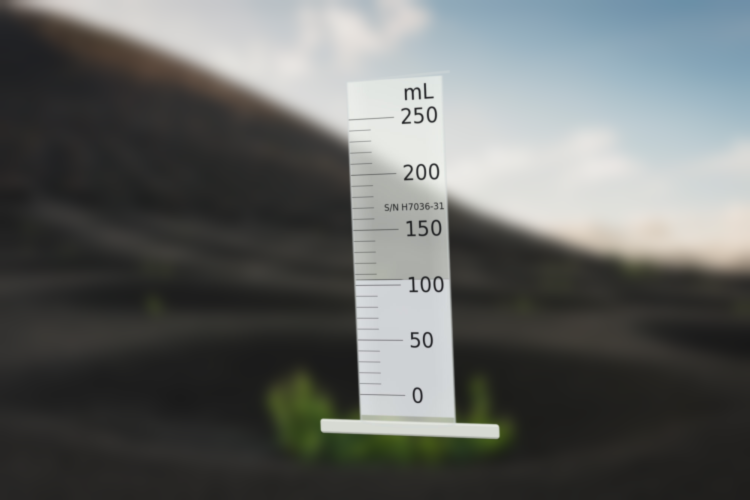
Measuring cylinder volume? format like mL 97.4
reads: mL 105
